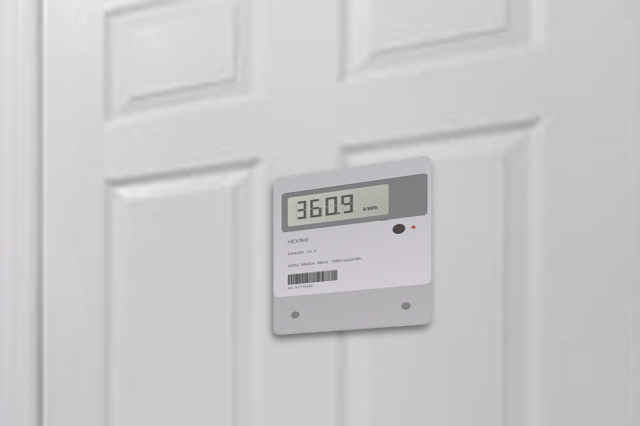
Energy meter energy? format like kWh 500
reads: kWh 360.9
